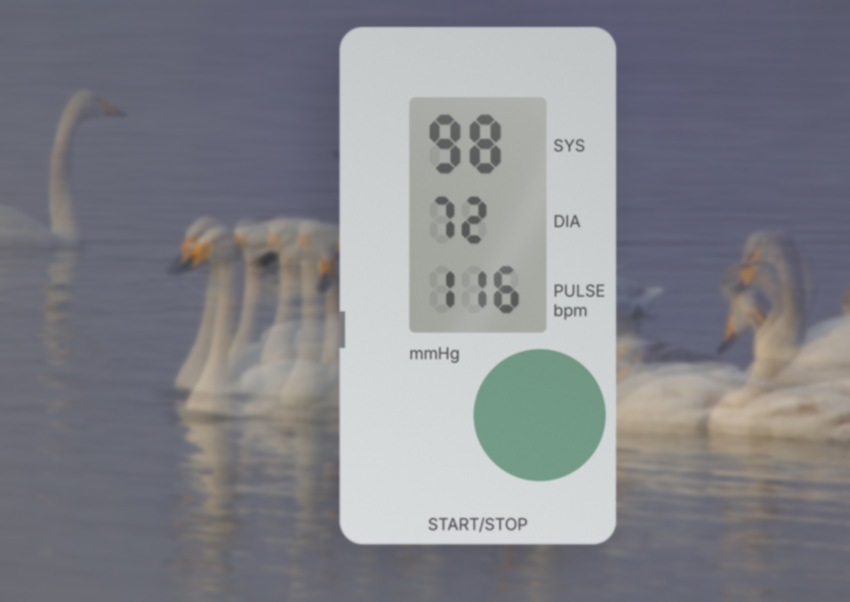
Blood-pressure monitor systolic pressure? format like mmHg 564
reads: mmHg 98
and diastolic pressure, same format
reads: mmHg 72
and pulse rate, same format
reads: bpm 116
